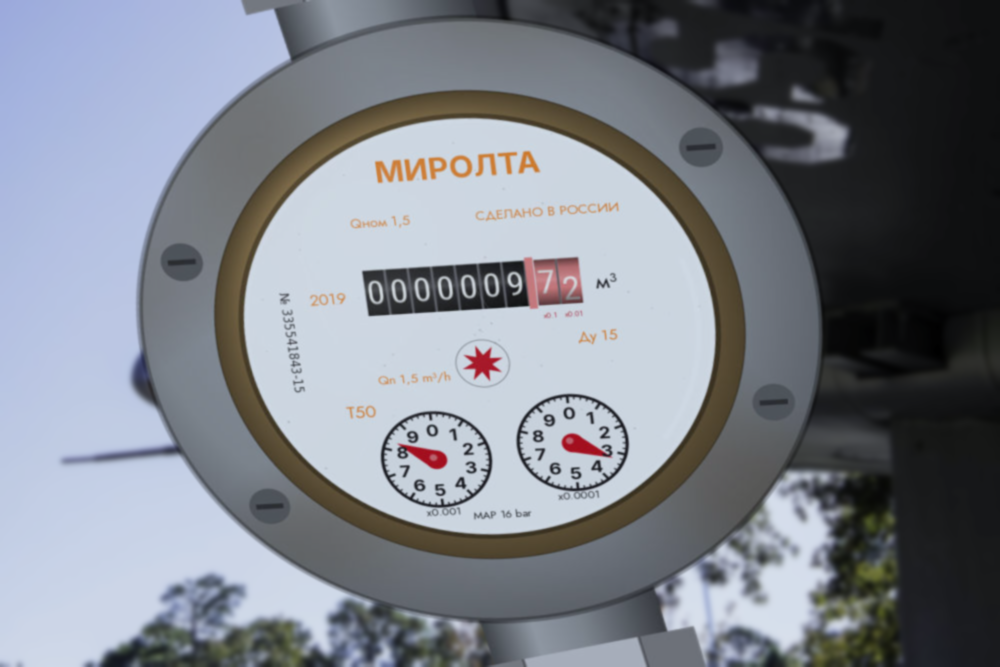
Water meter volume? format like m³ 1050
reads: m³ 9.7183
